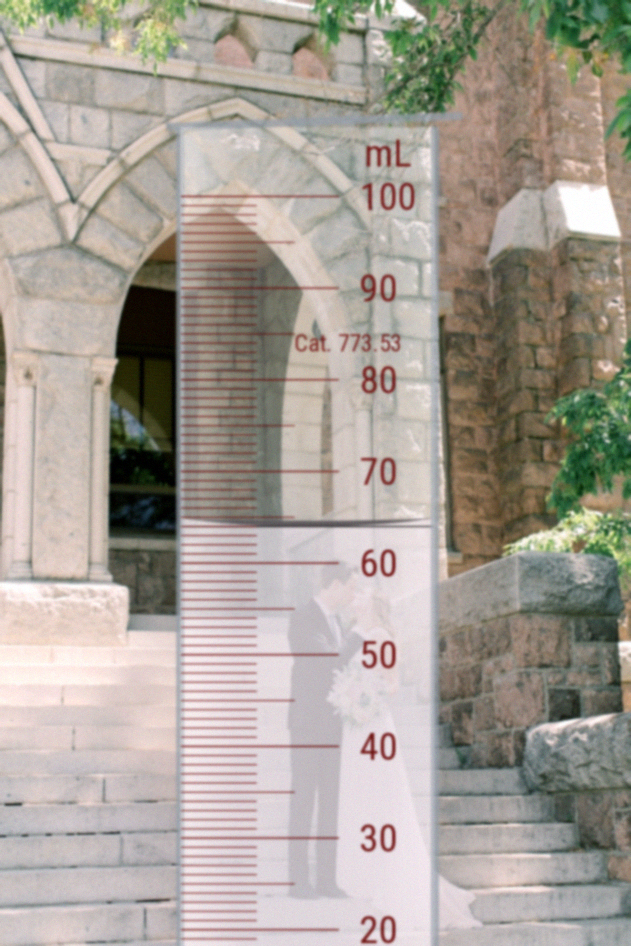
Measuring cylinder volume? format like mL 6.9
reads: mL 64
